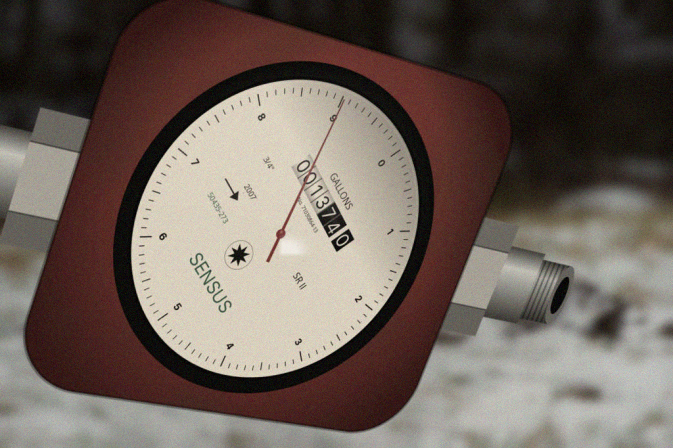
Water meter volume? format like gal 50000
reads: gal 13739.0
